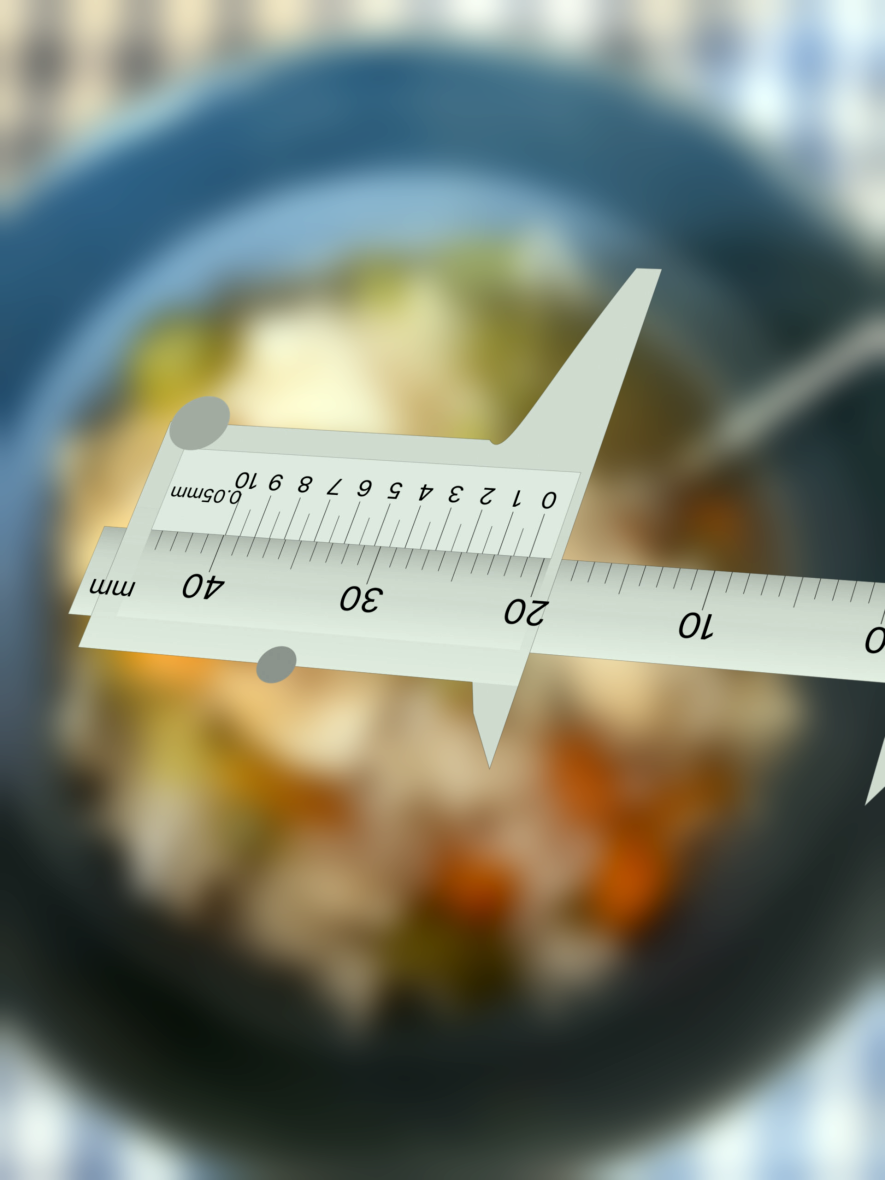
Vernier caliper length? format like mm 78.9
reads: mm 20.9
